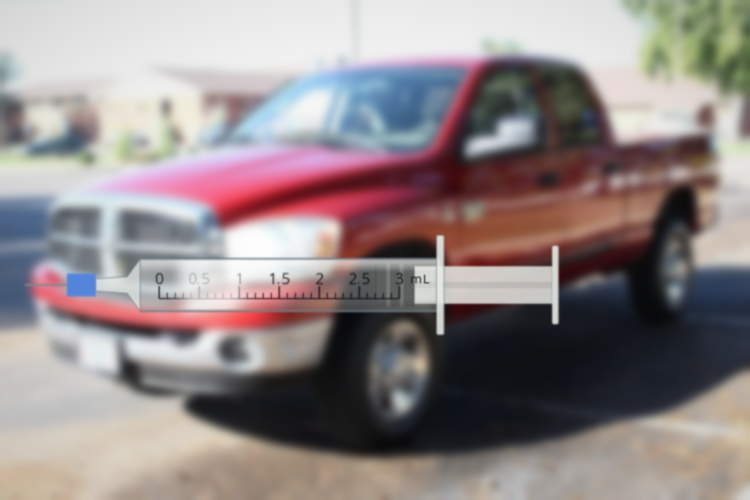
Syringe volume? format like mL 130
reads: mL 2.7
